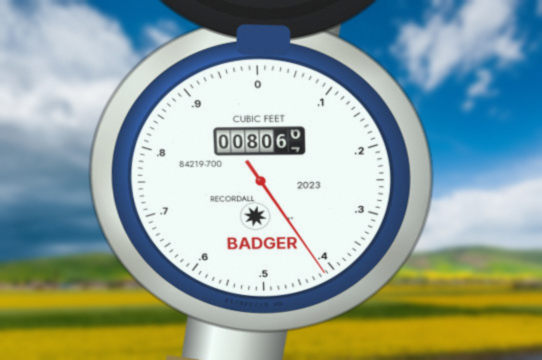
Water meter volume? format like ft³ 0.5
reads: ft³ 8066.41
